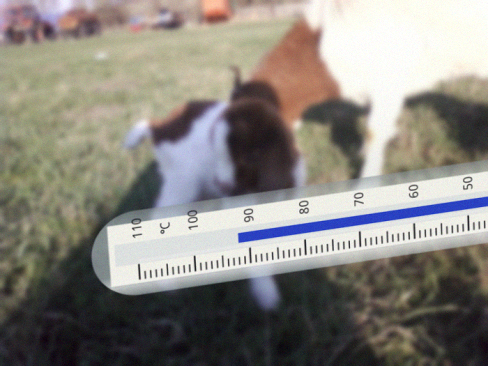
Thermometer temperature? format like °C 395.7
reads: °C 92
